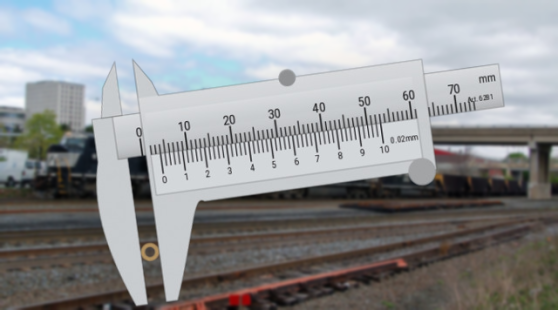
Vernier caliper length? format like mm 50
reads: mm 4.0
